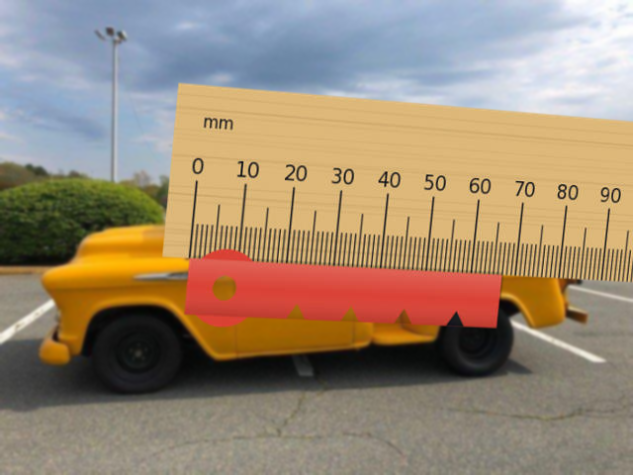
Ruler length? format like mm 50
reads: mm 67
